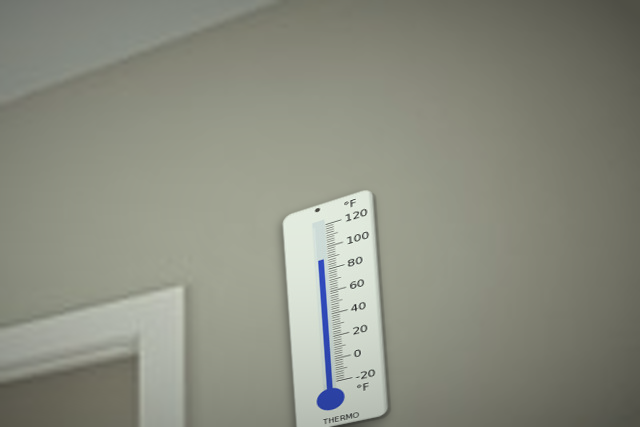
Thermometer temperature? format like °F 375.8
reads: °F 90
